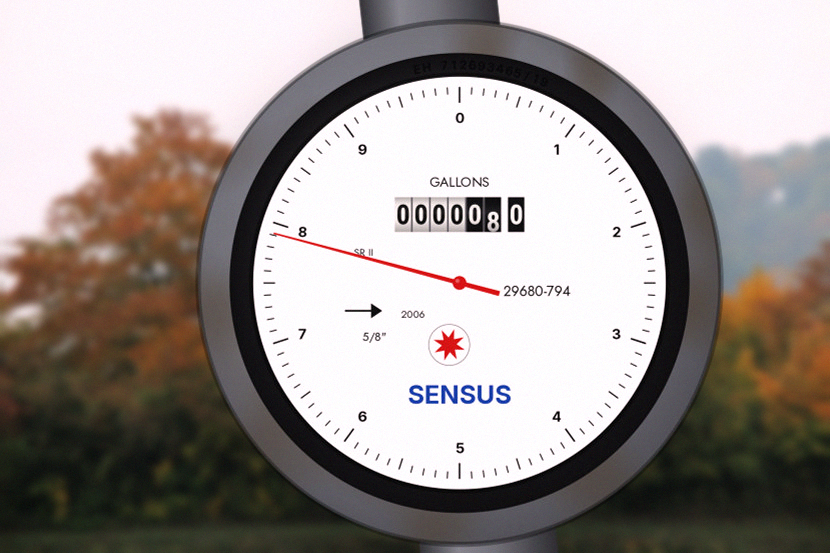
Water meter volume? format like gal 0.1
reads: gal 77.9
